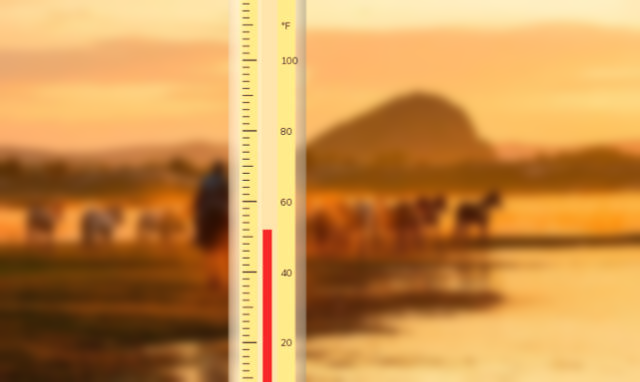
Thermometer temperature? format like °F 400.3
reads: °F 52
